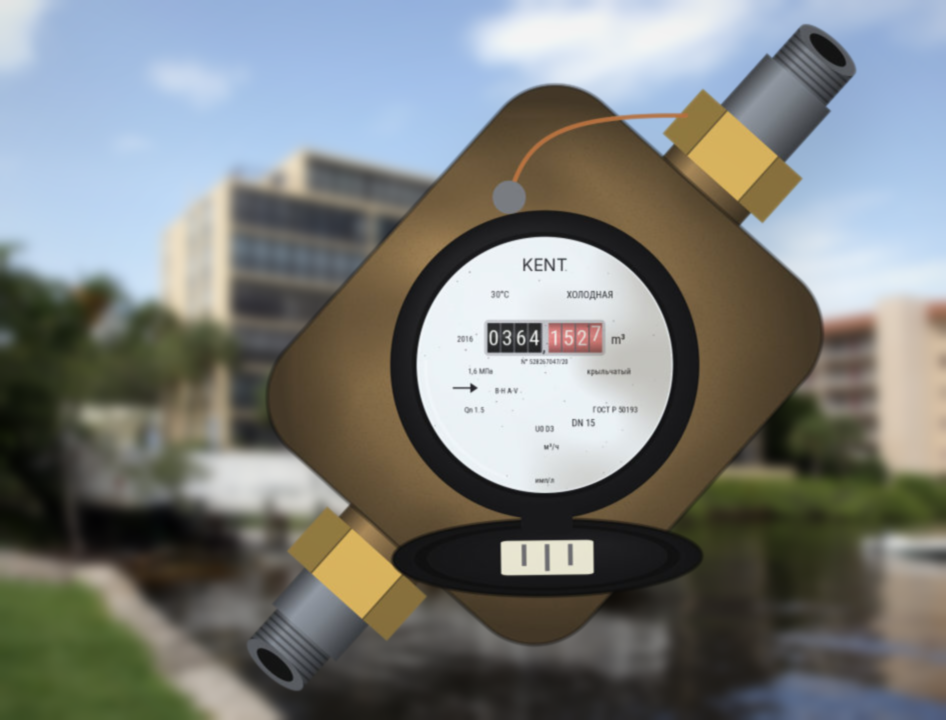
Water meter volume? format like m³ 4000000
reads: m³ 364.1527
